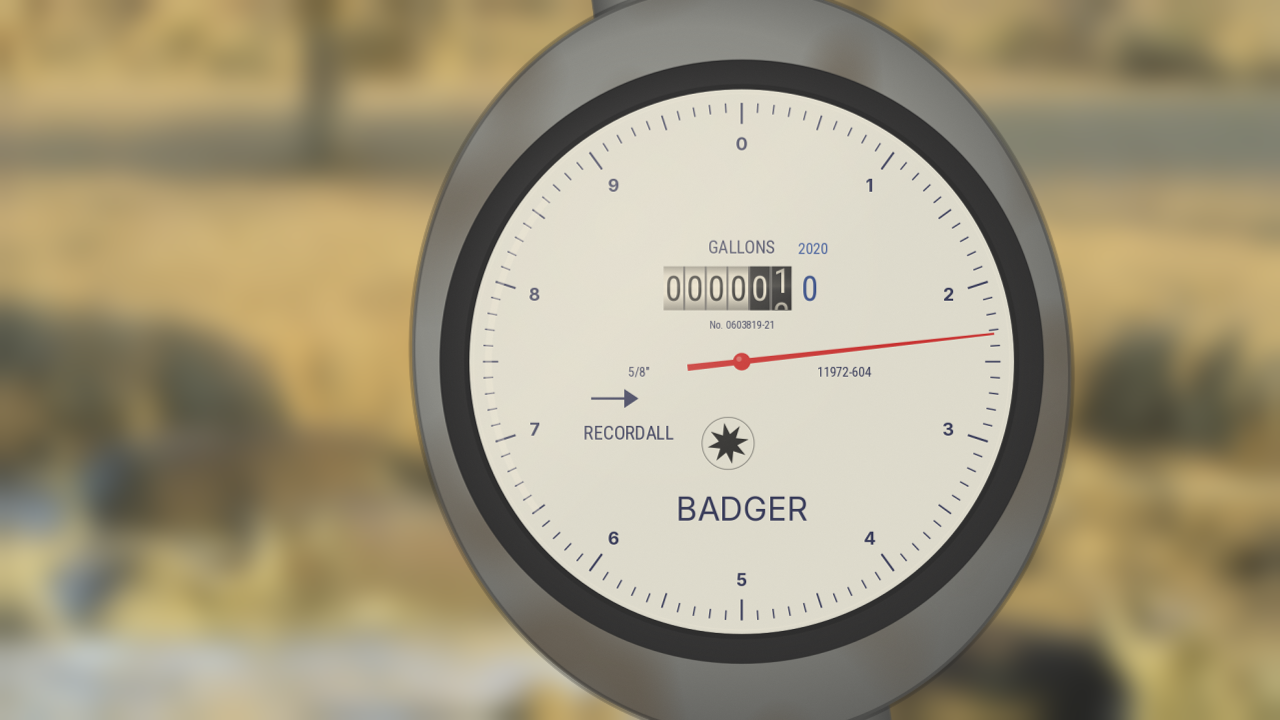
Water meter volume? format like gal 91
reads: gal 12.3
